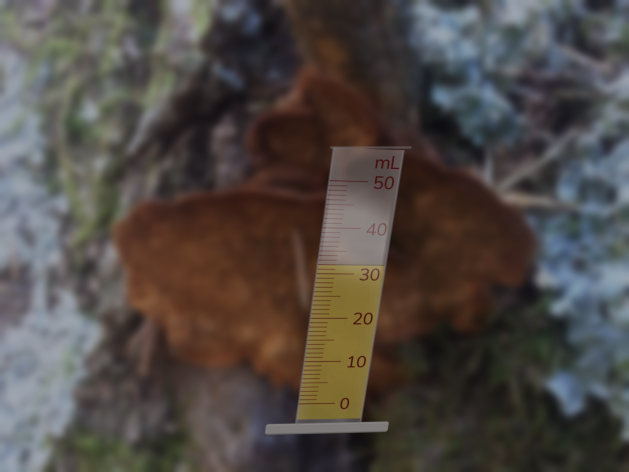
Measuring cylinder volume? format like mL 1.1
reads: mL 32
